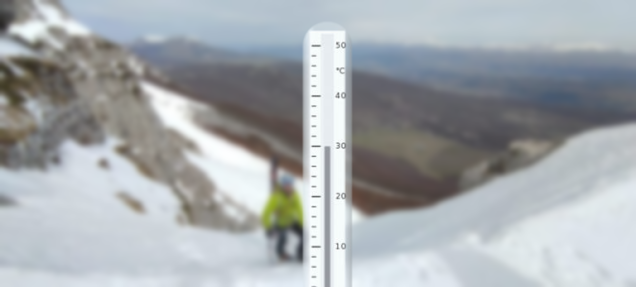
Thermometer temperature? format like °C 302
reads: °C 30
